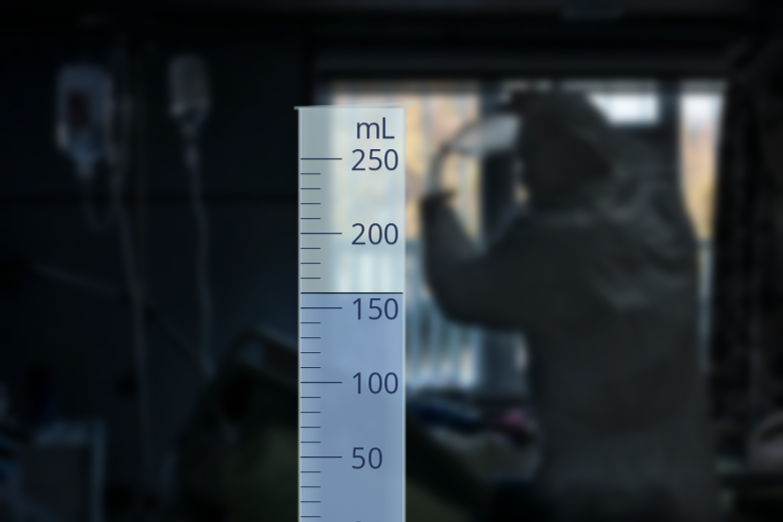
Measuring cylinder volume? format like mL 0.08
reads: mL 160
